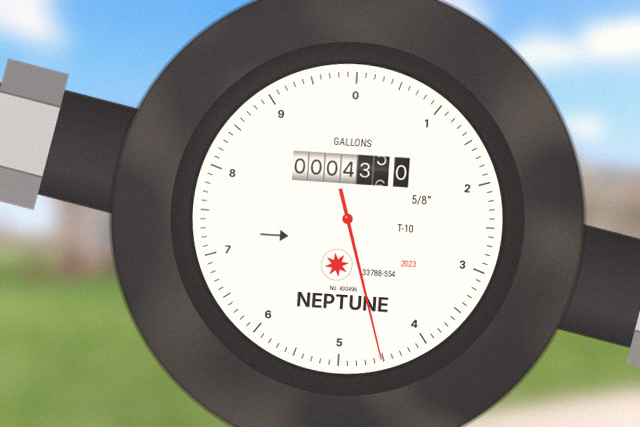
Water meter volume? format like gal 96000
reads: gal 4354.5
